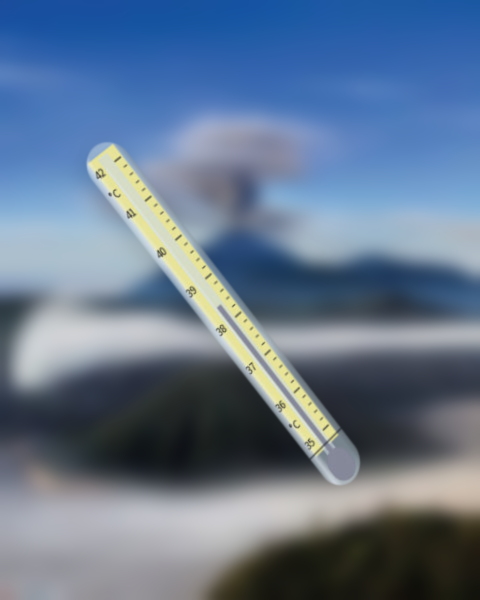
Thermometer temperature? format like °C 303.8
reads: °C 38.4
